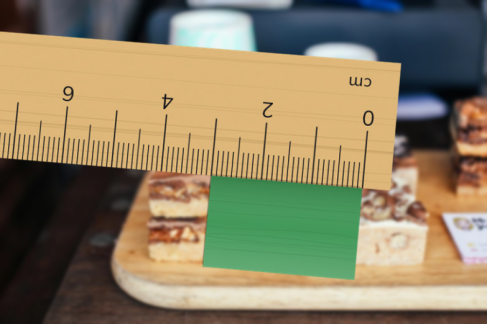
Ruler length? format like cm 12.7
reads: cm 3
